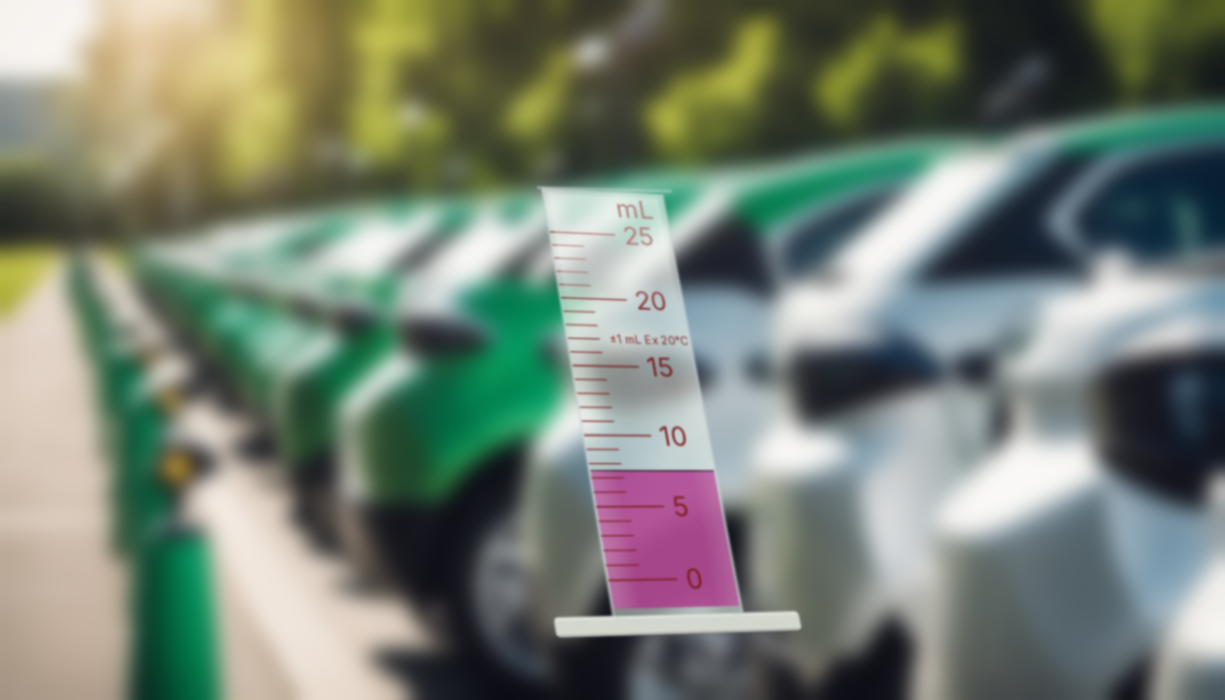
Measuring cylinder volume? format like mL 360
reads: mL 7.5
